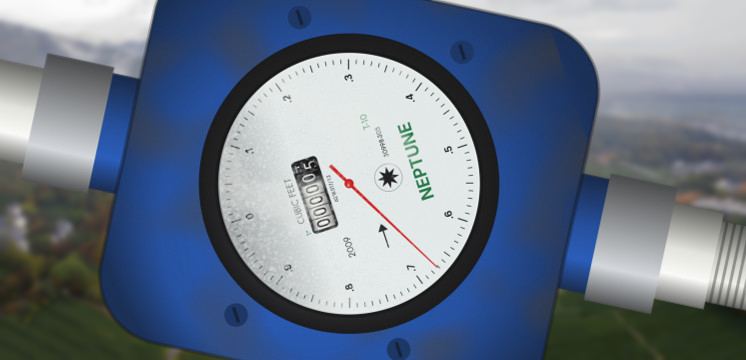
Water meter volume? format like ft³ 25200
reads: ft³ 4.67
